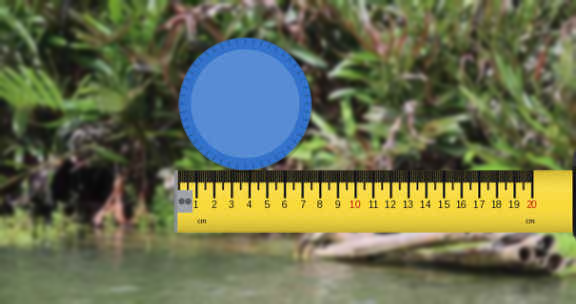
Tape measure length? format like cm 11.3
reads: cm 7.5
